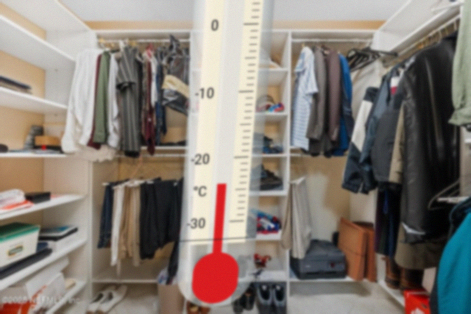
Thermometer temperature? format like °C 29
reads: °C -24
